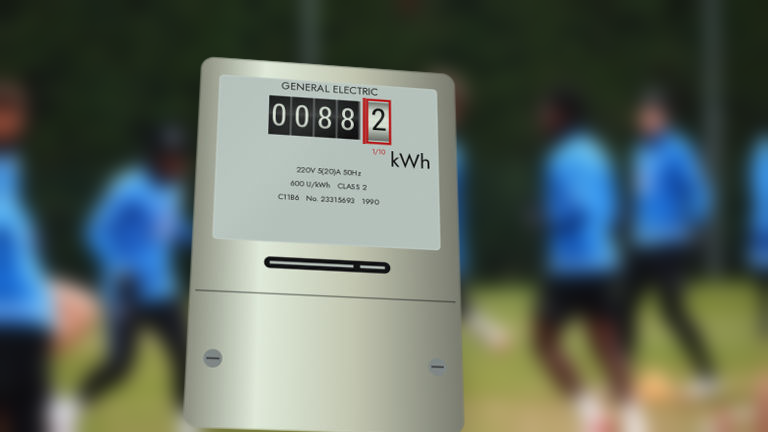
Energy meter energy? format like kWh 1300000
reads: kWh 88.2
